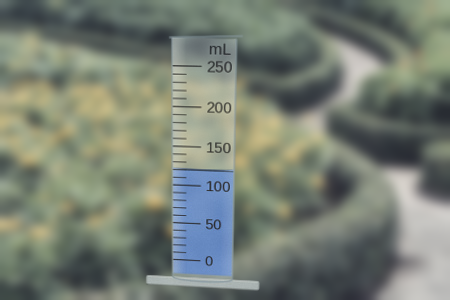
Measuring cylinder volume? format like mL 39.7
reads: mL 120
